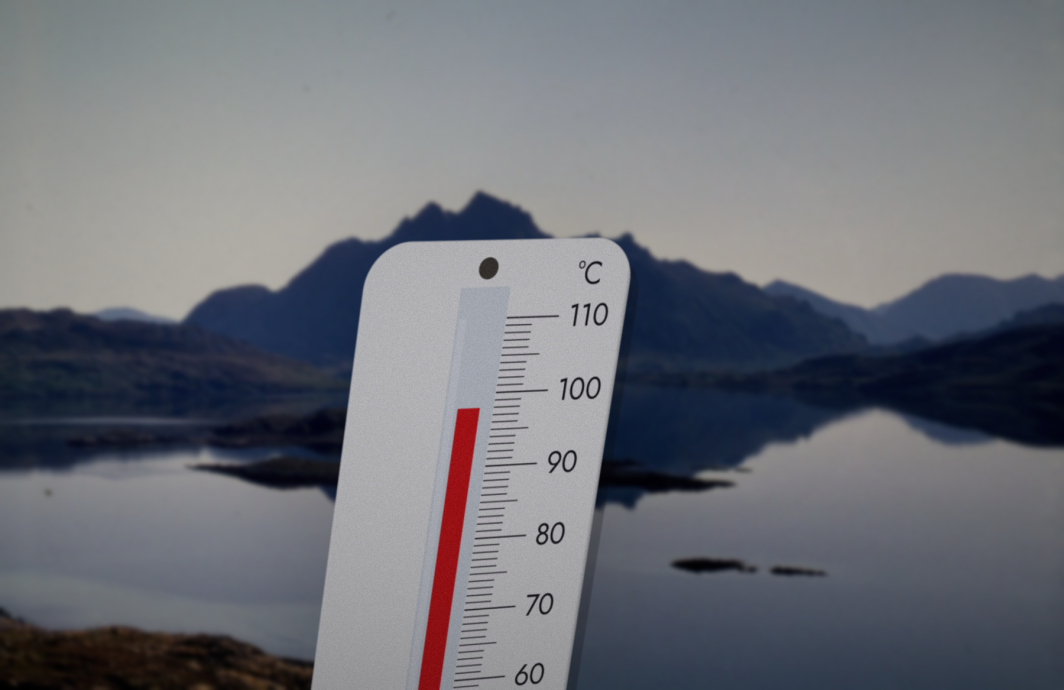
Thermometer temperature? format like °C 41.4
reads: °C 98
